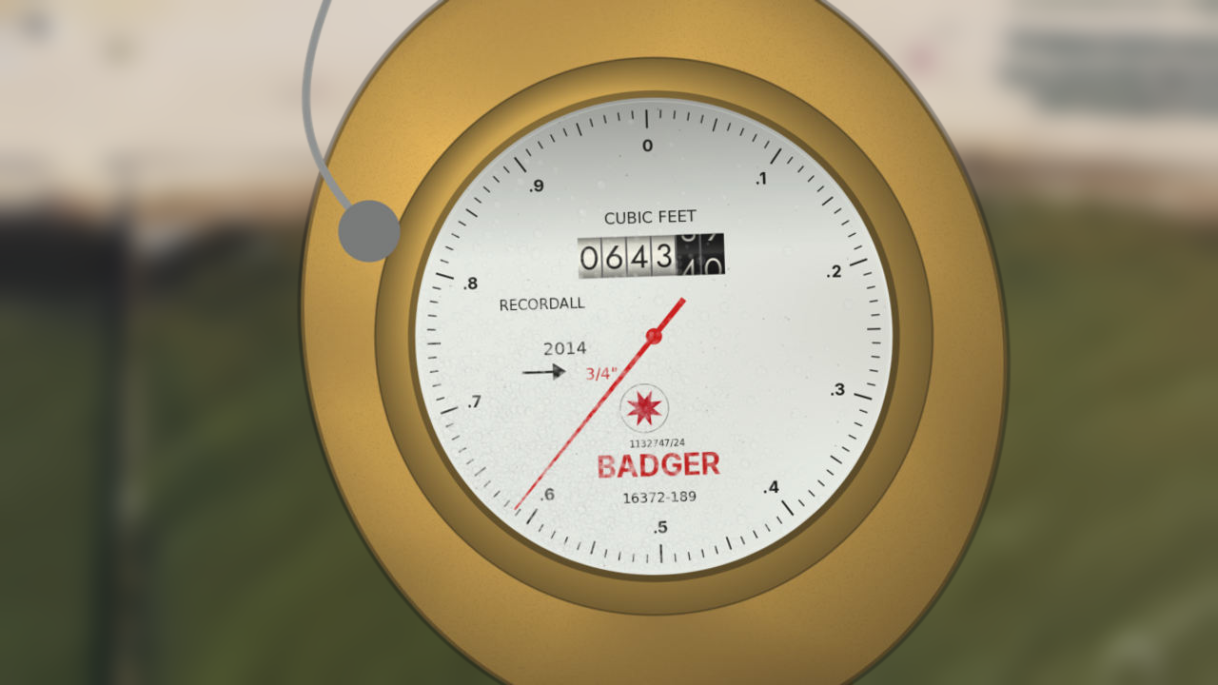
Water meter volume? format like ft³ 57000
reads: ft³ 64339.61
